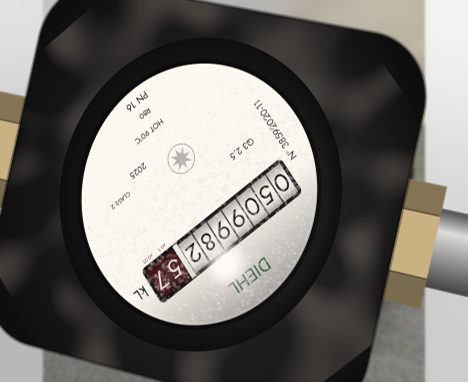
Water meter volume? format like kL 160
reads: kL 509982.57
